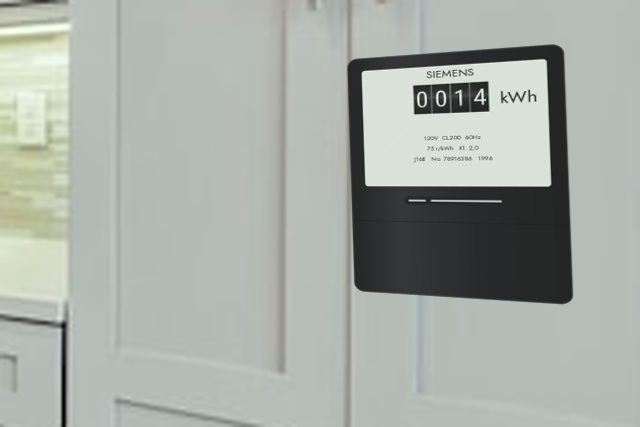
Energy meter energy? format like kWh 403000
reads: kWh 14
